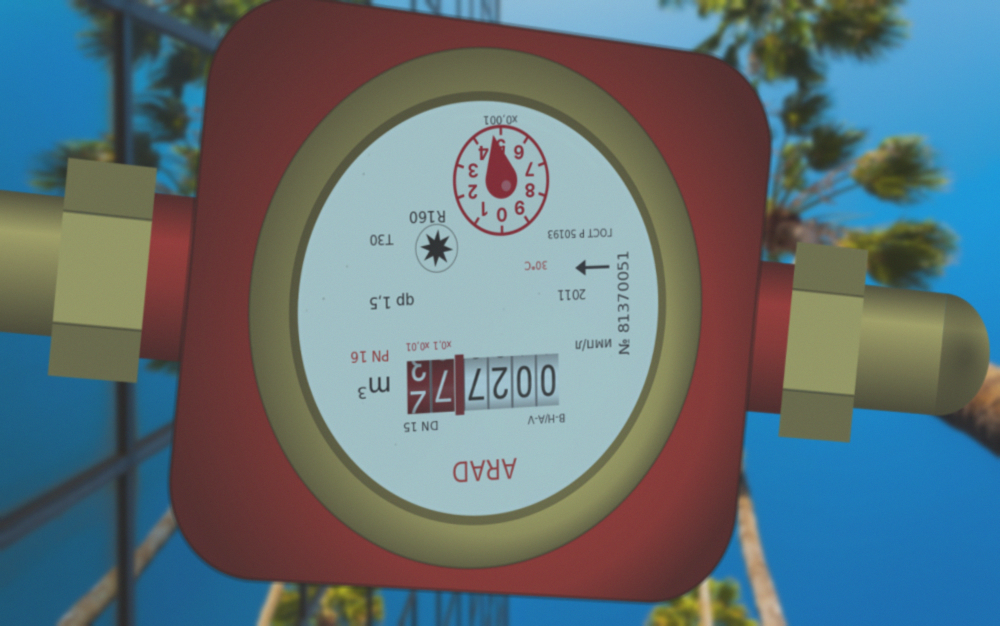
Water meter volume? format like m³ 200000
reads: m³ 27.724
